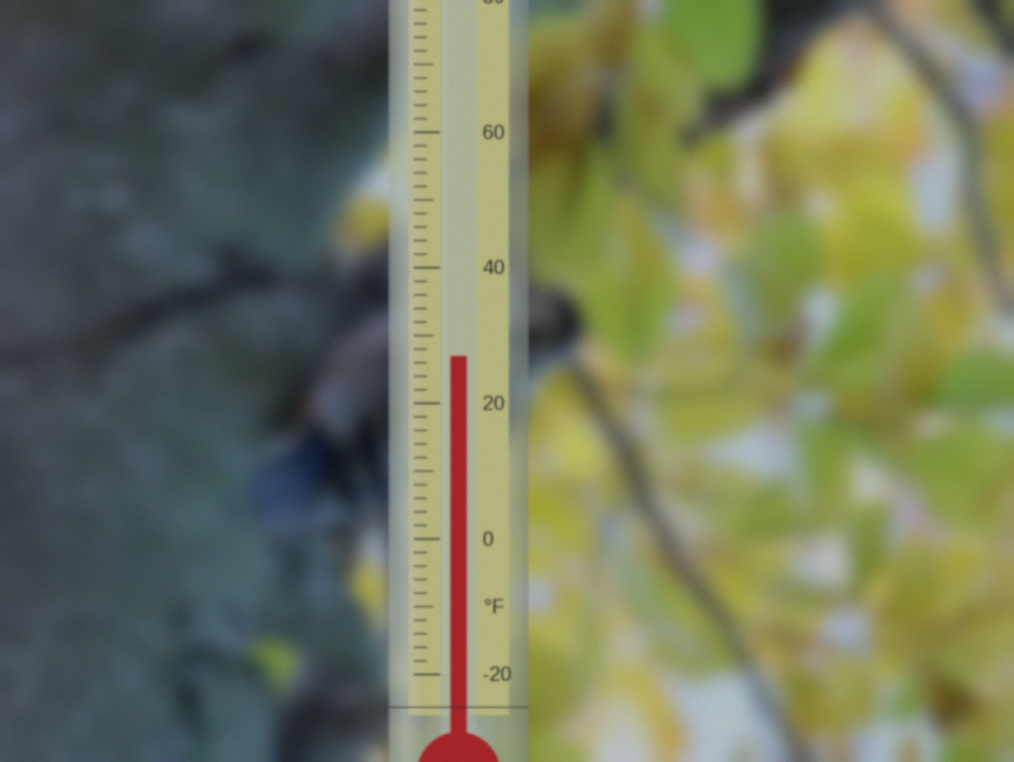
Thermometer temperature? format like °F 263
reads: °F 27
